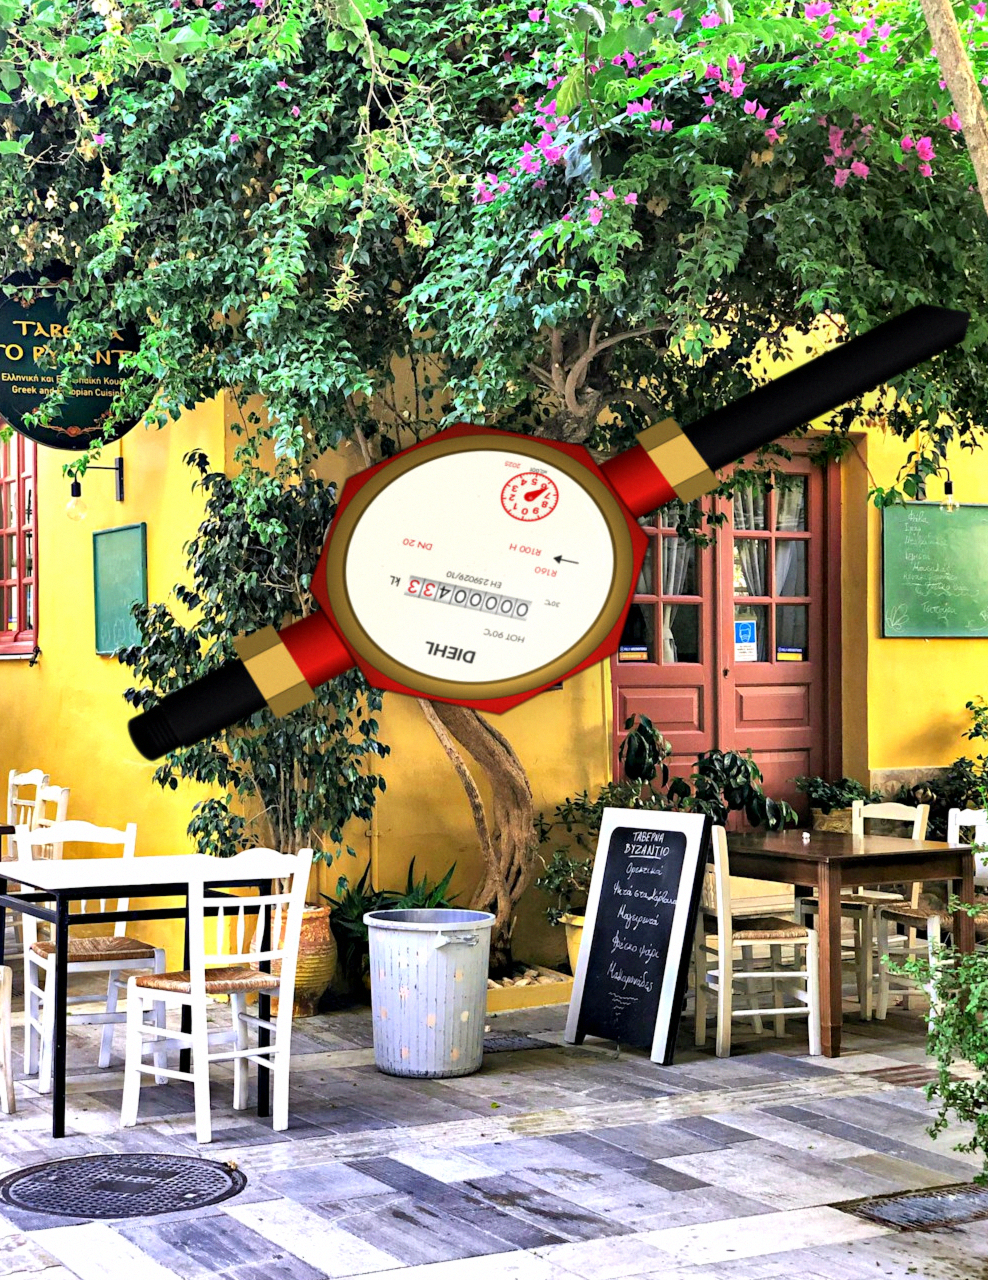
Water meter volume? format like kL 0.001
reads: kL 4.336
